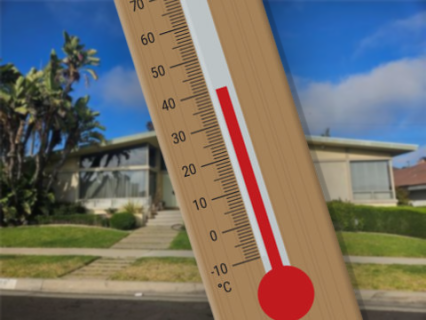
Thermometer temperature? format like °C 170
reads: °C 40
